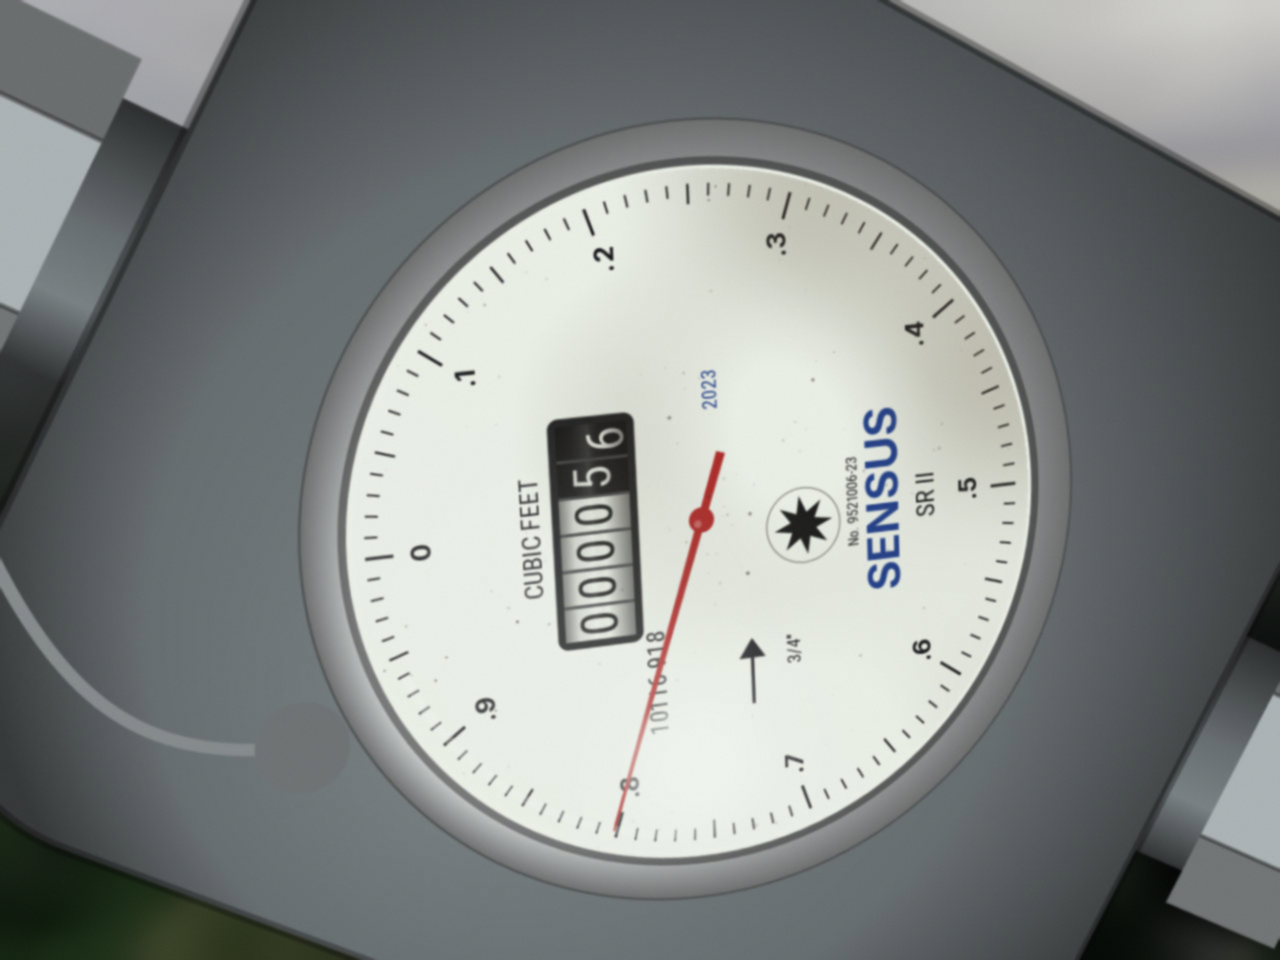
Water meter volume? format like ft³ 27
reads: ft³ 55.80
